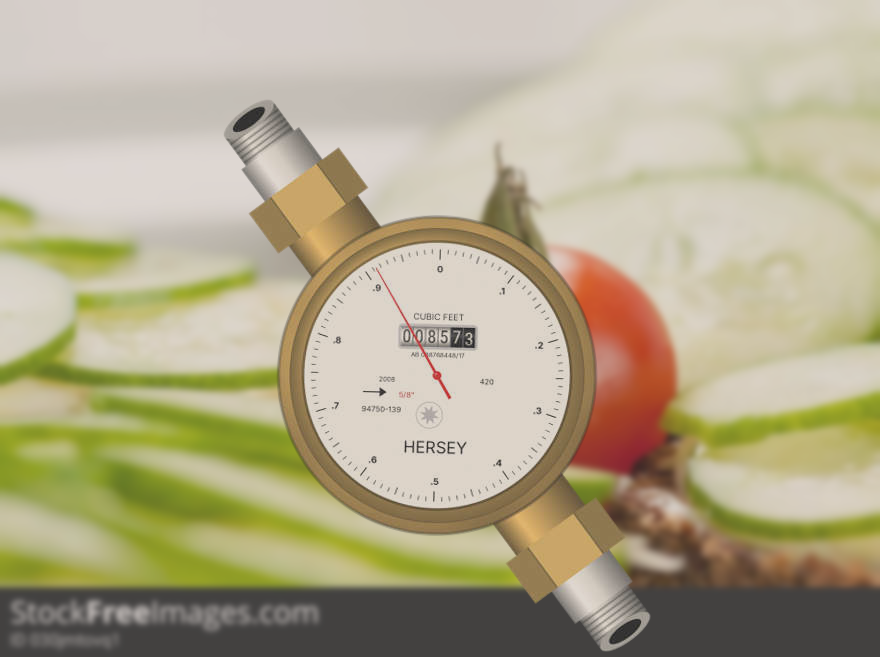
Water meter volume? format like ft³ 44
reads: ft³ 8572.91
